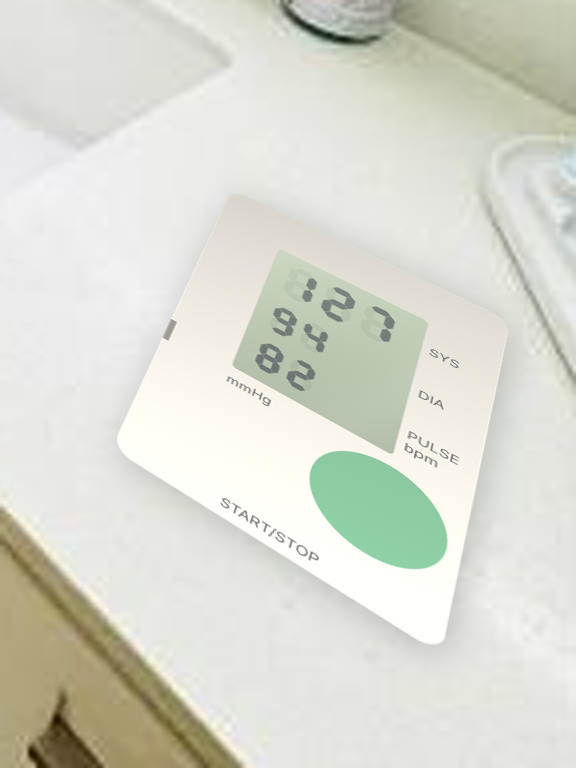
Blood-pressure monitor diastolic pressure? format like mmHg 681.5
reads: mmHg 94
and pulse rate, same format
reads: bpm 82
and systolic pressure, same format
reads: mmHg 127
